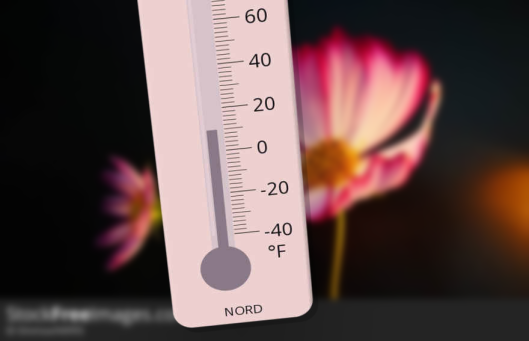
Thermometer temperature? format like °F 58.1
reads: °F 10
